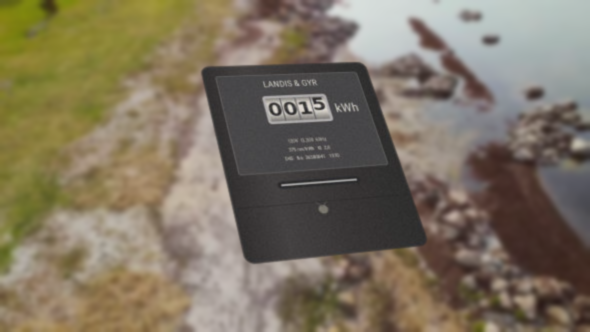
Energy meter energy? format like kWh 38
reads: kWh 15
